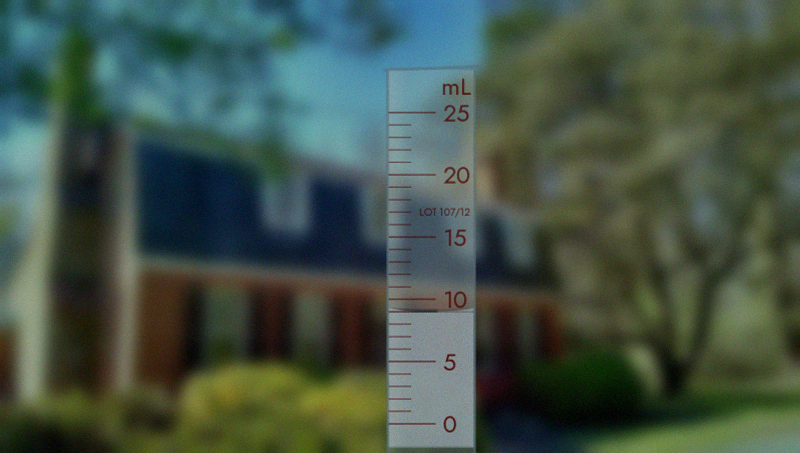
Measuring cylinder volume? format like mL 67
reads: mL 9
